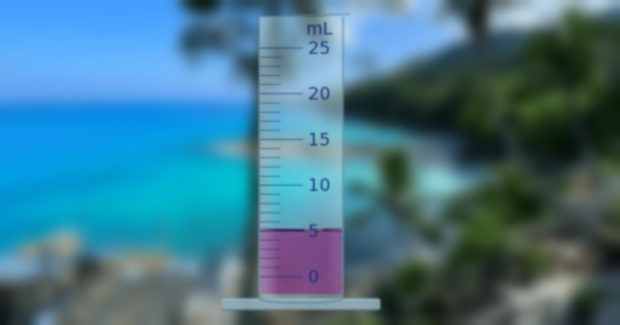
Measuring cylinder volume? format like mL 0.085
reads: mL 5
